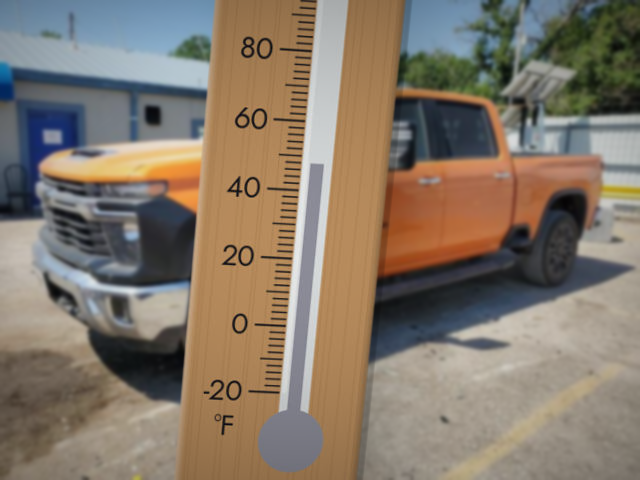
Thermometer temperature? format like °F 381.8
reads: °F 48
